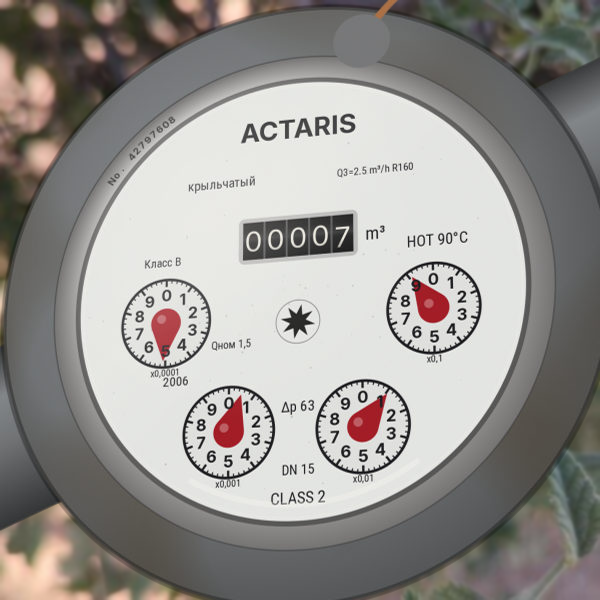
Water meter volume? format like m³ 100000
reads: m³ 6.9105
